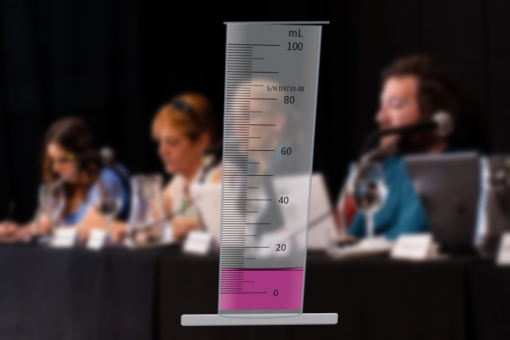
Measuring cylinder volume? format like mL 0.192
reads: mL 10
